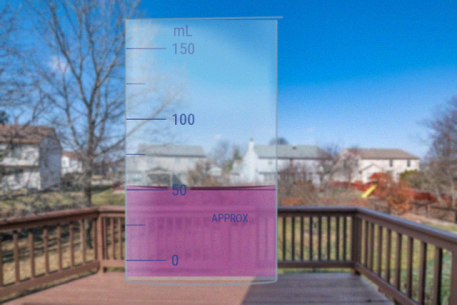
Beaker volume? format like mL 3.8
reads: mL 50
